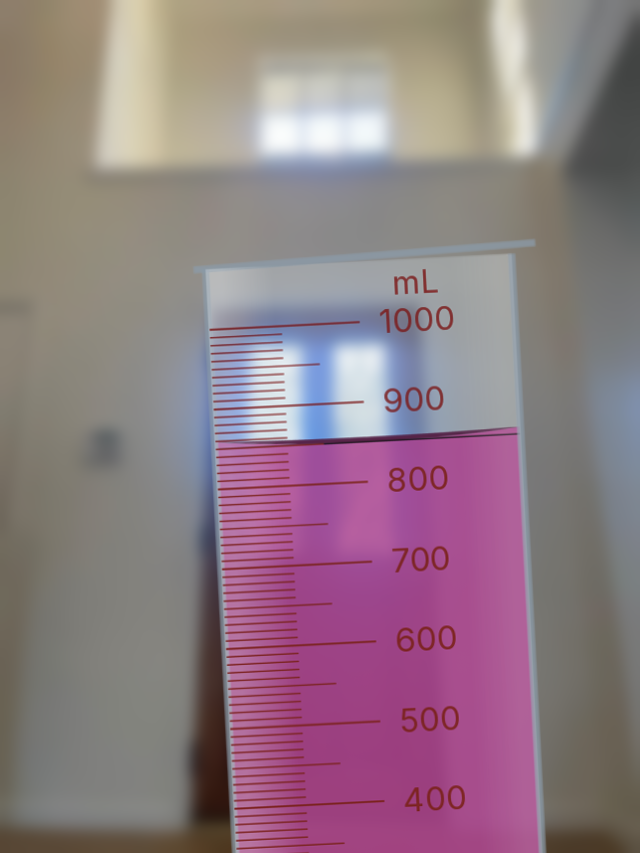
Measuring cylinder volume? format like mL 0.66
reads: mL 850
